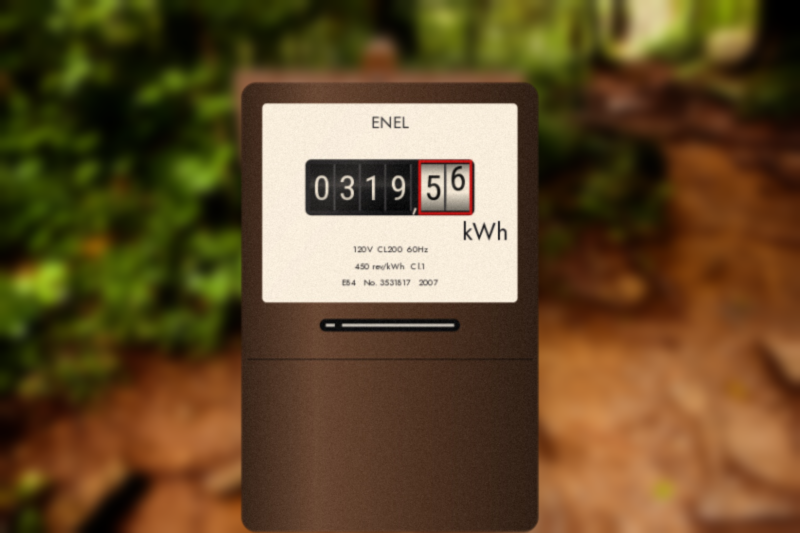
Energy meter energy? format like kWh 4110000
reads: kWh 319.56
